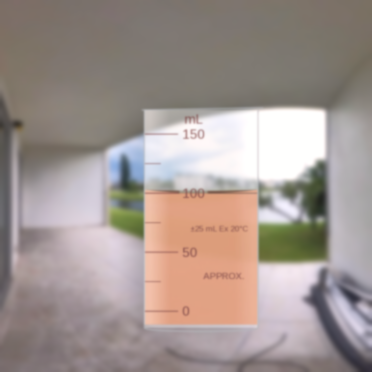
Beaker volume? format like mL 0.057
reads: mL 100
